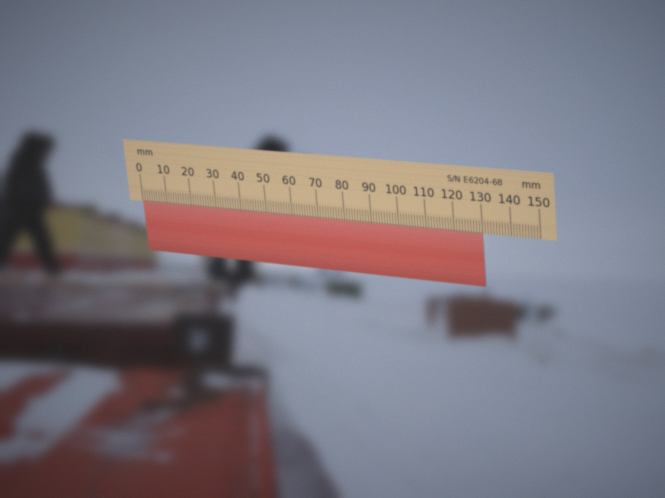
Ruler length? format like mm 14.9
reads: mm 130
